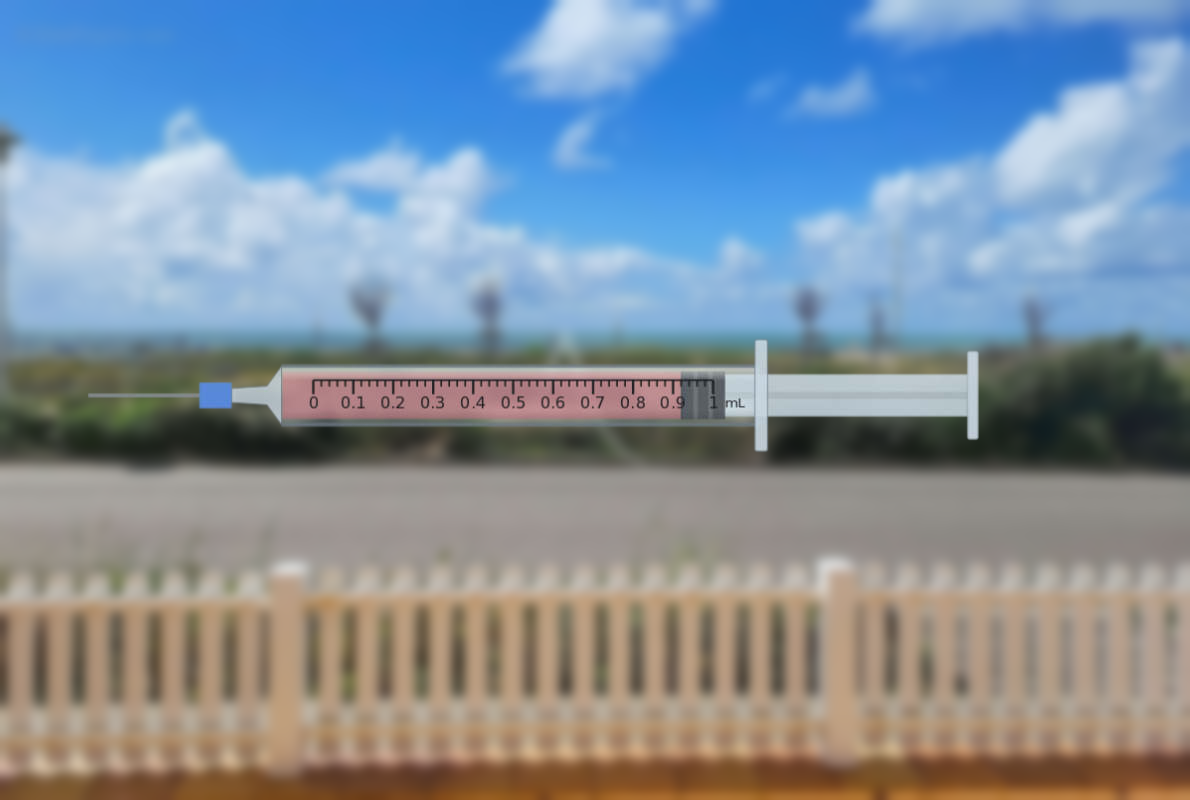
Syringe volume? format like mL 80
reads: mL 0.92
